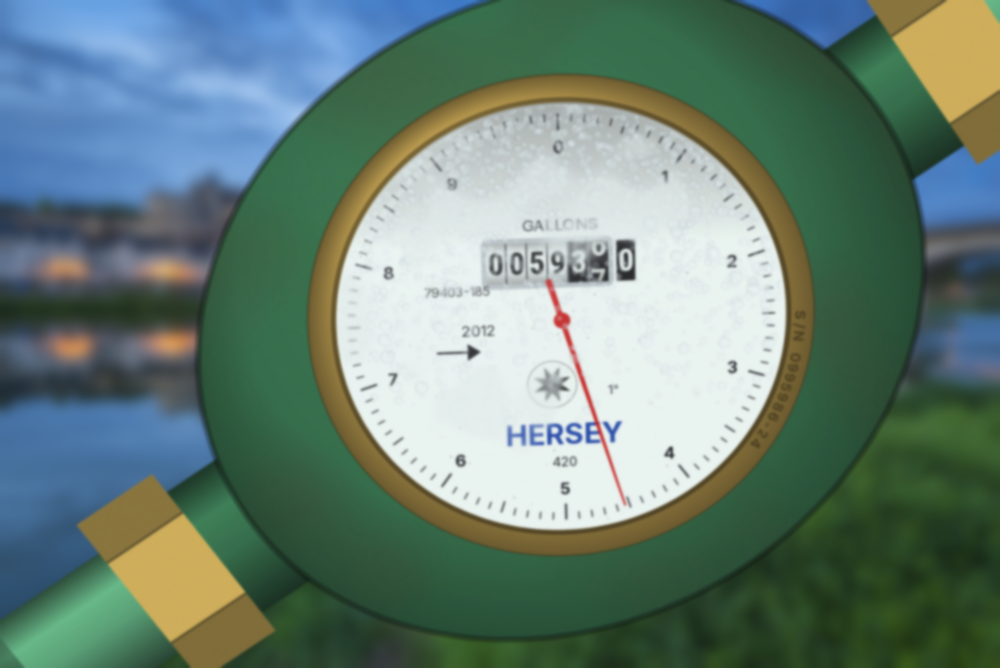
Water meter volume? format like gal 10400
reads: gal 59364.5
